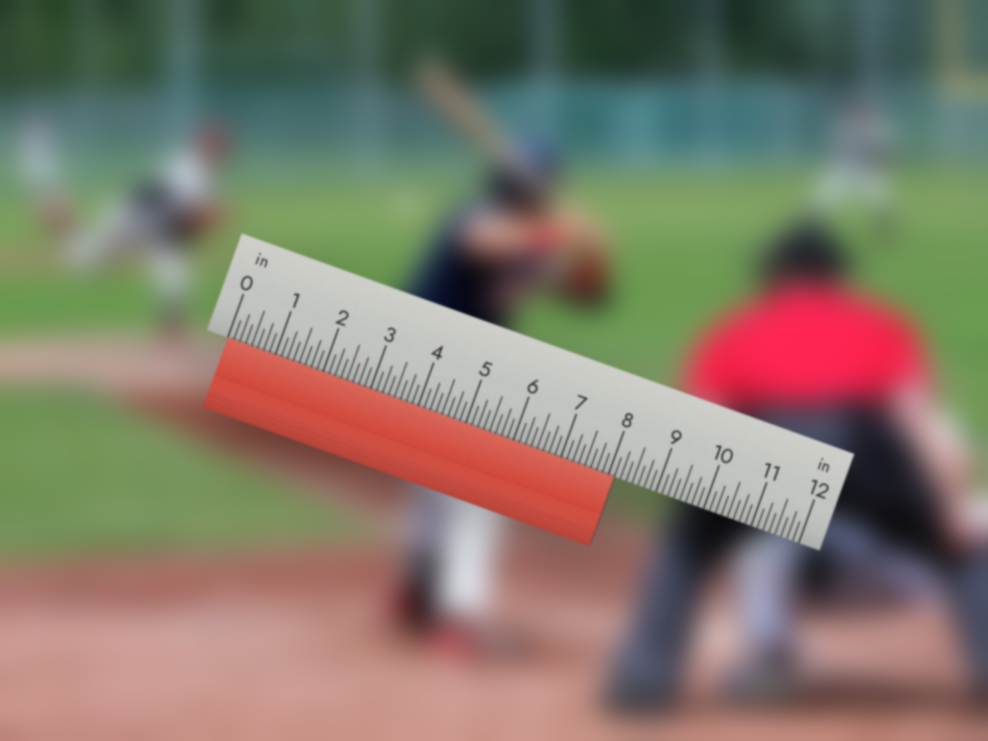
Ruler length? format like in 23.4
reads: in 8.125
